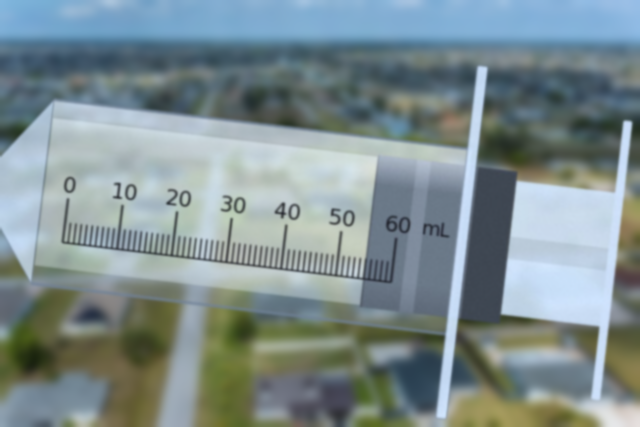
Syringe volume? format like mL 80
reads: mL 55
